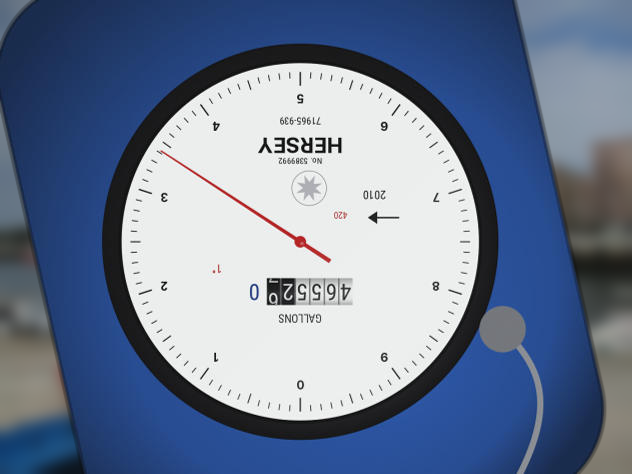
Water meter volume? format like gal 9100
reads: gal 4655263.4
